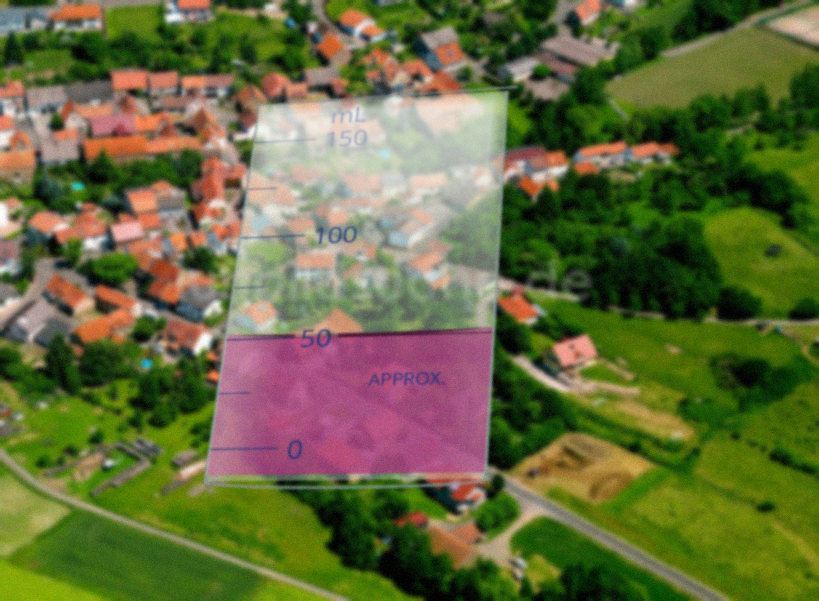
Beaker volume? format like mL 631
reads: mL 50
